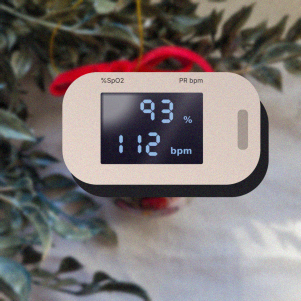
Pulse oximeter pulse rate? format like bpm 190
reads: bpm 112
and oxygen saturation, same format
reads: % 93
